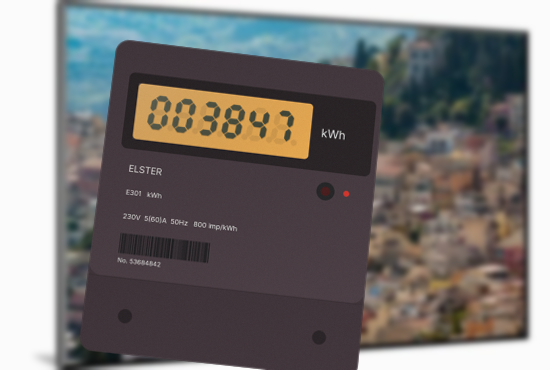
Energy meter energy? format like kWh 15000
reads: kWh 3847
